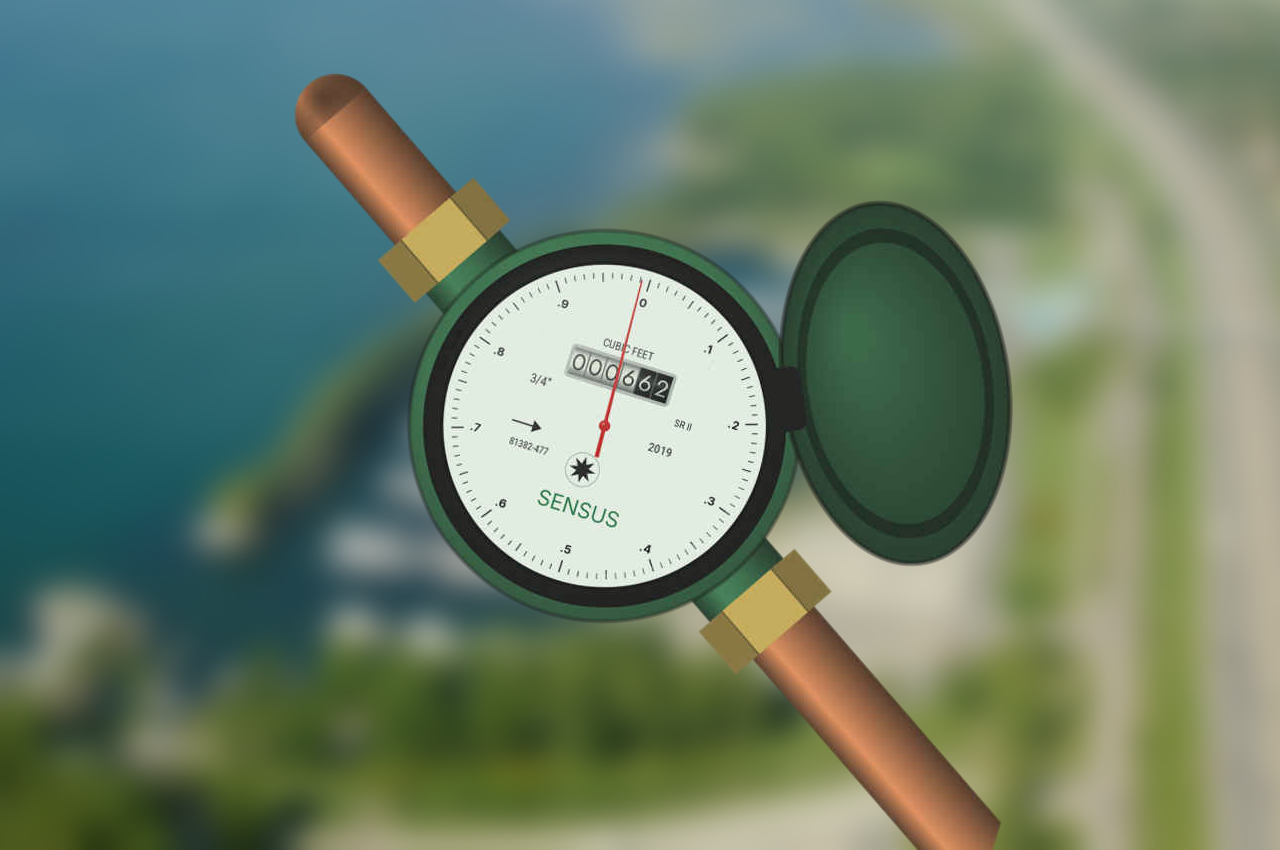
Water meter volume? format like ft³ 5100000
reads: ft³ 661.99
